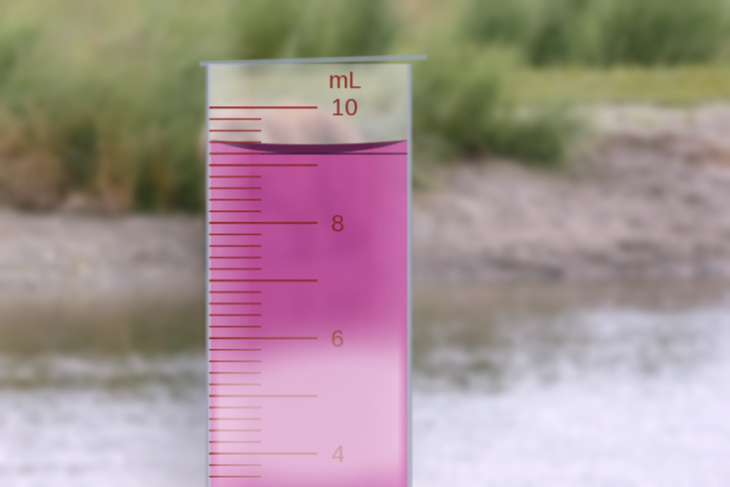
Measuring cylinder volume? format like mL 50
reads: mL 9.2
